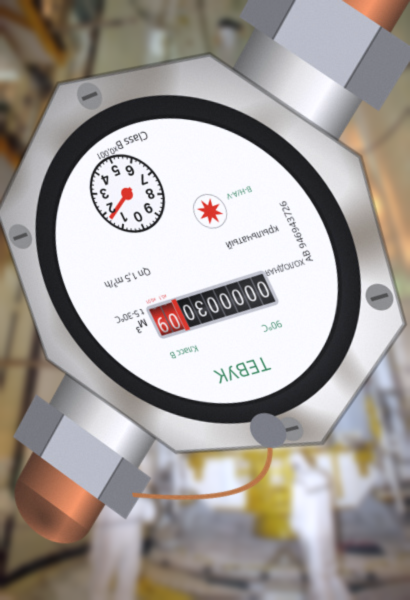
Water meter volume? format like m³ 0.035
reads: m³ 30.091
